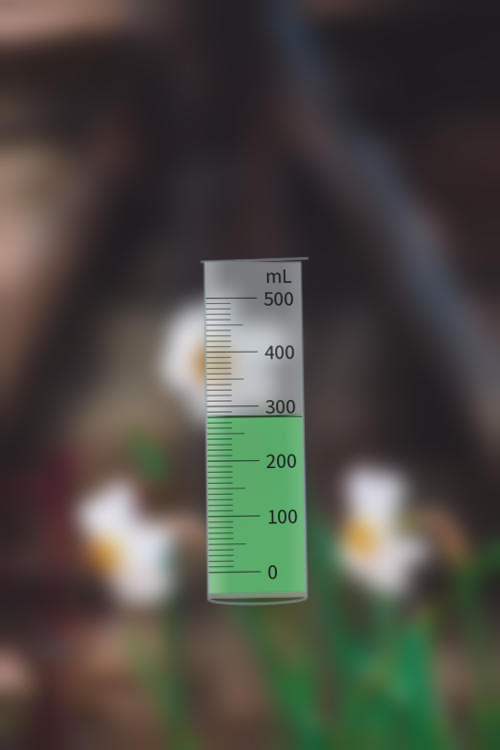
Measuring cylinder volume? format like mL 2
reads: mL 280
